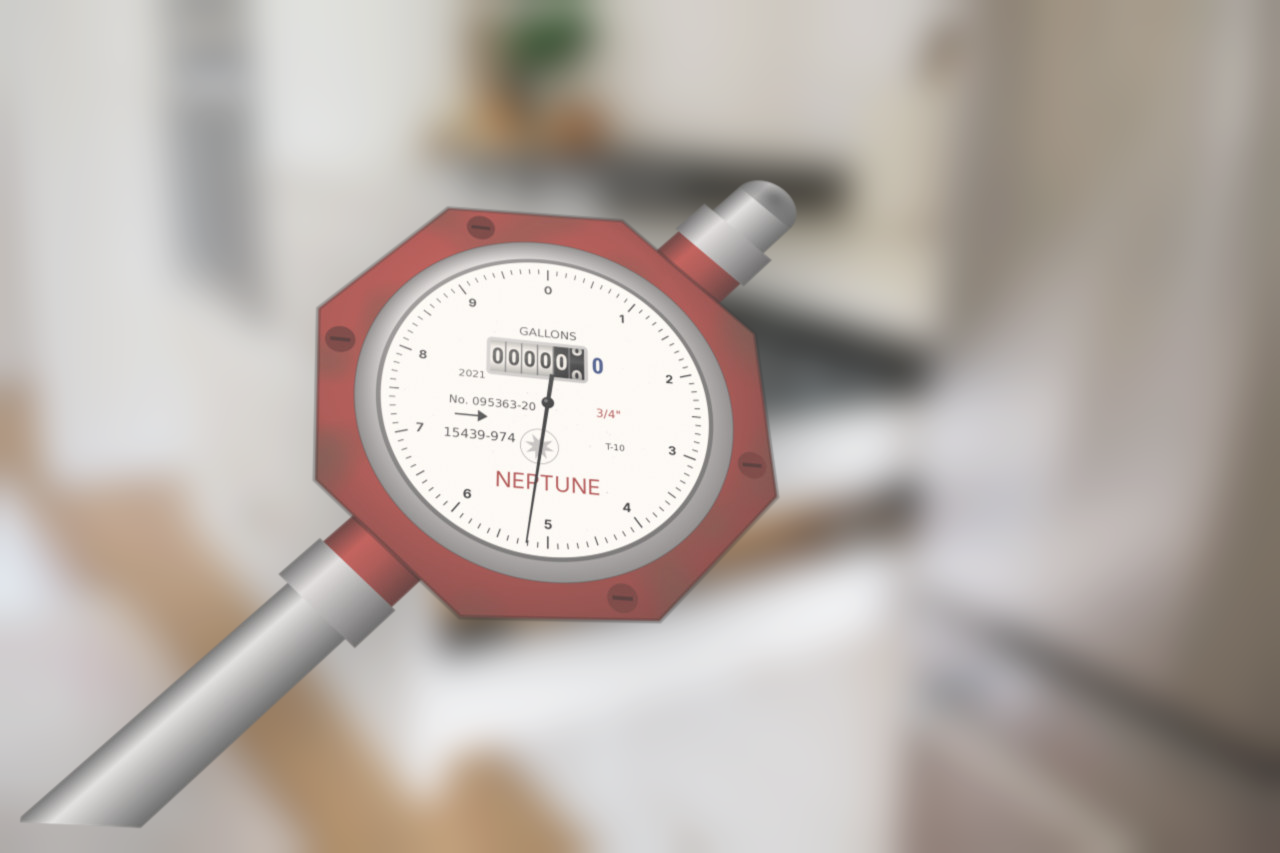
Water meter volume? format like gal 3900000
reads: gal 85.2
